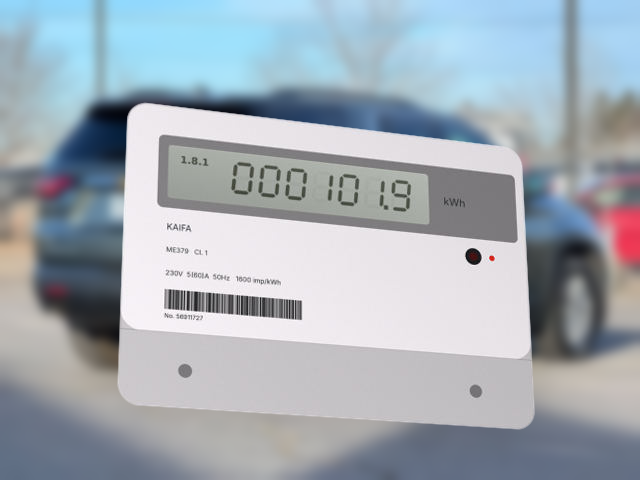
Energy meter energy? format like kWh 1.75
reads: kWh 101.9
